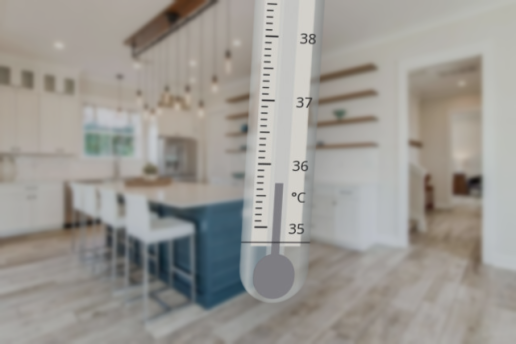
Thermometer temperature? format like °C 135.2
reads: °C 35.7
